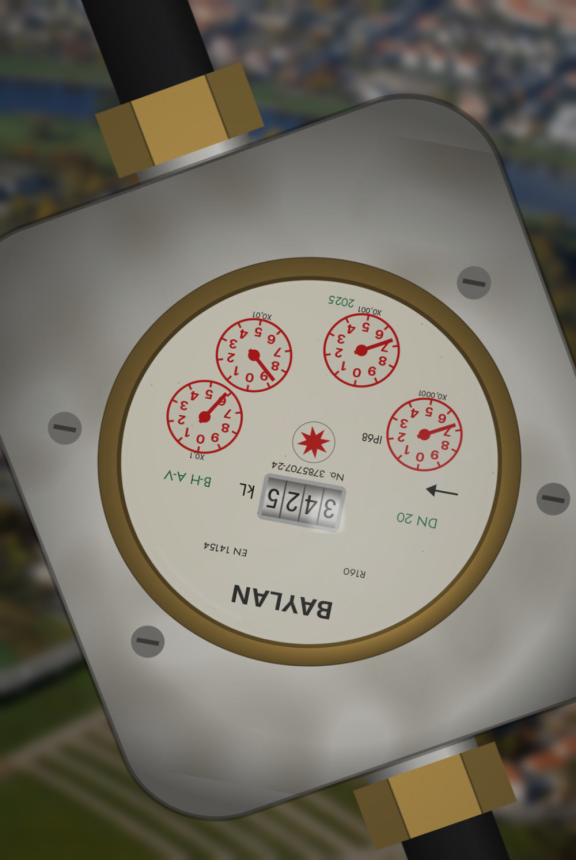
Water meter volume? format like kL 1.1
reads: kL 3425.5866
